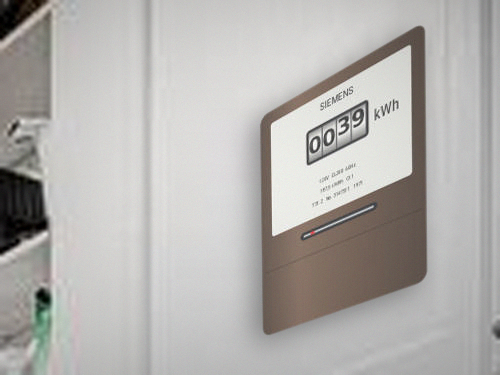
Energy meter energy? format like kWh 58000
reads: kWh 39
